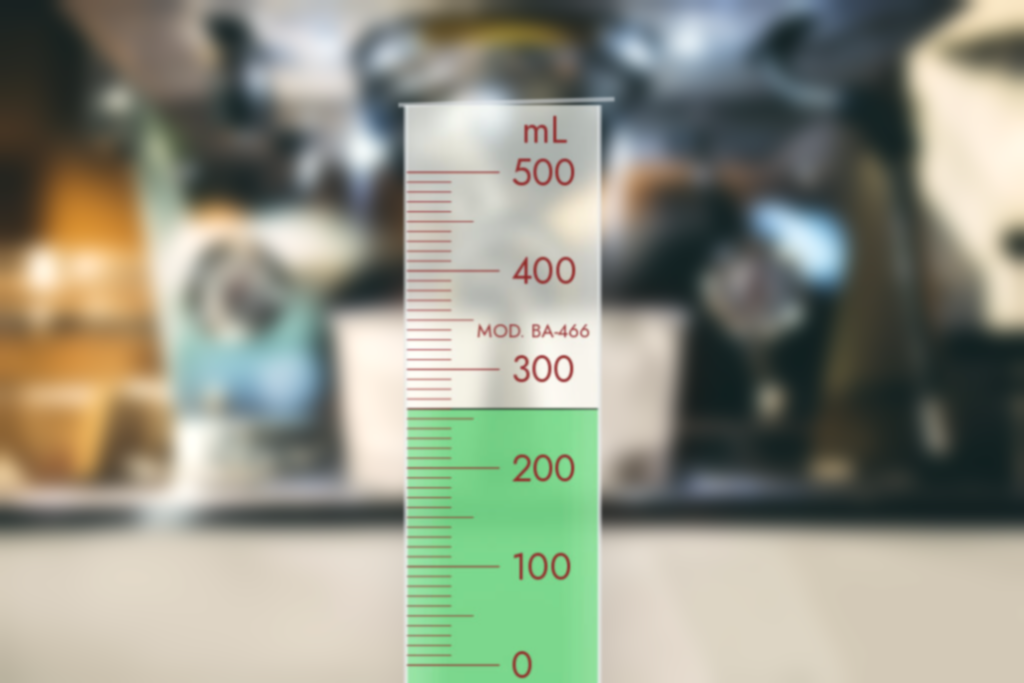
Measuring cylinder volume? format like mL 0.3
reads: mL 260
